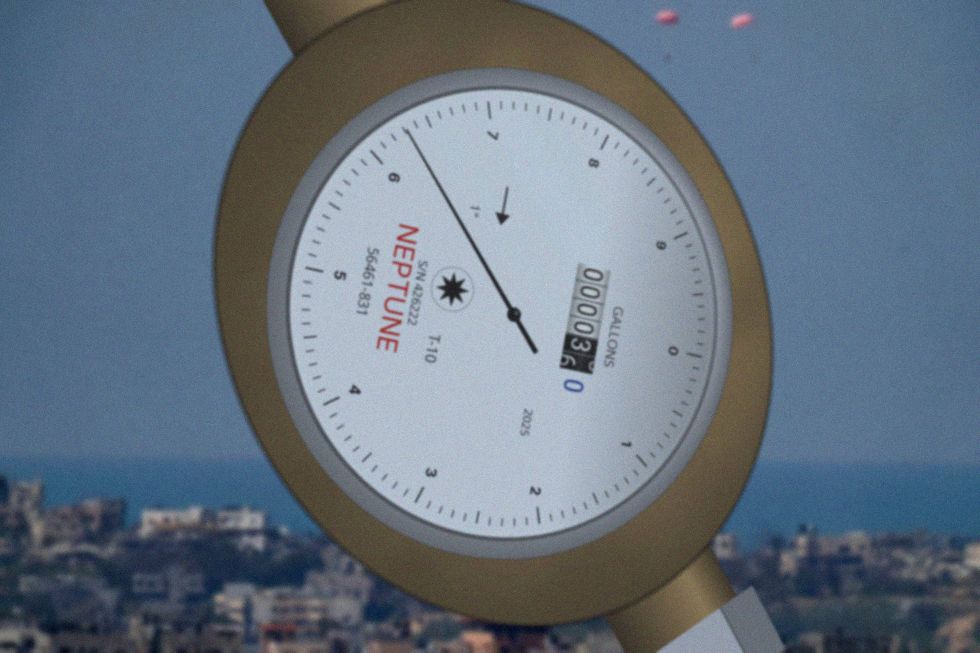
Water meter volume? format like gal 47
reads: gal 356.3
